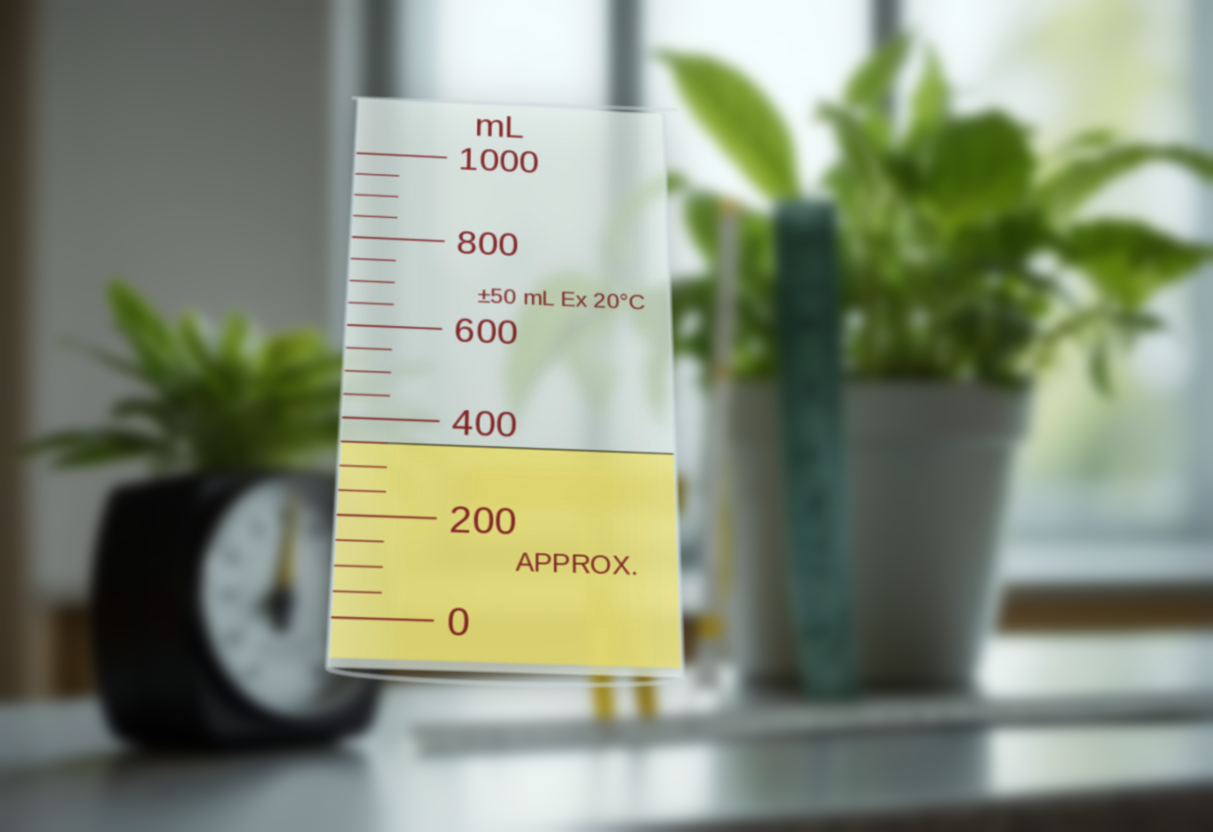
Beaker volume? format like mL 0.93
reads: mL 350
